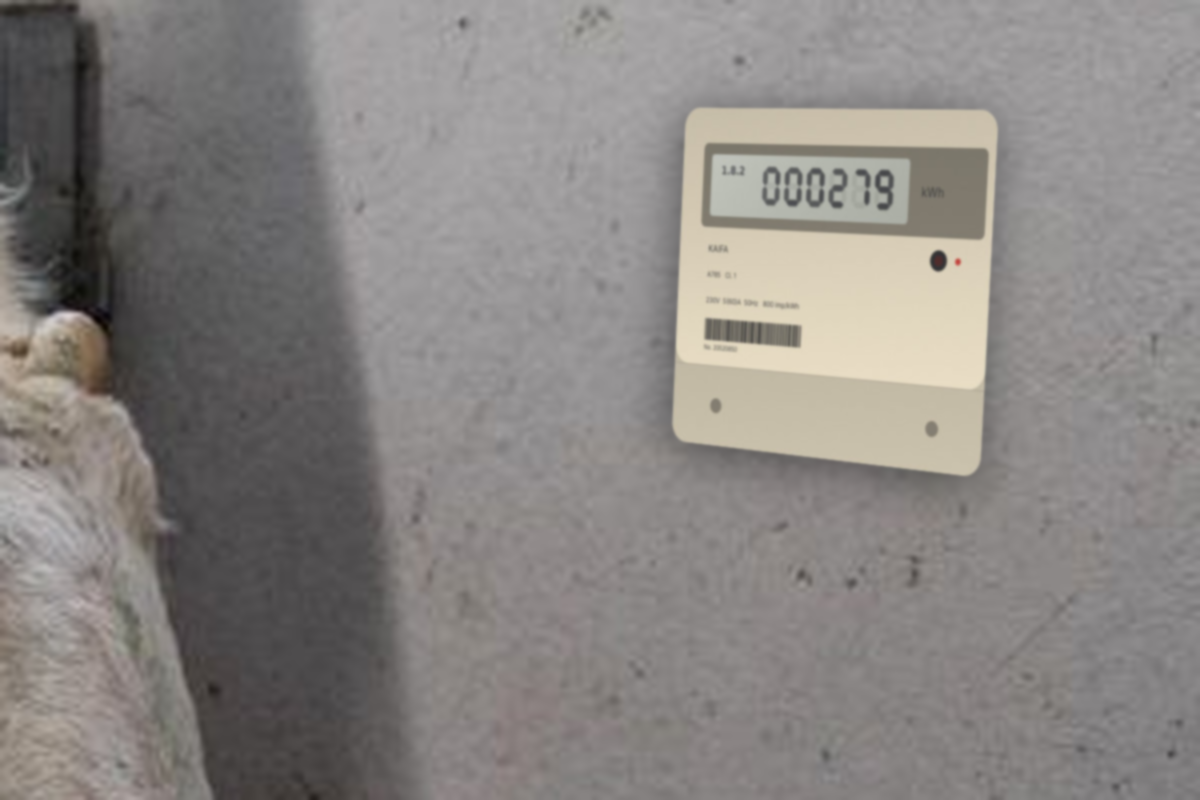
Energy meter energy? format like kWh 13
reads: kWh 279
